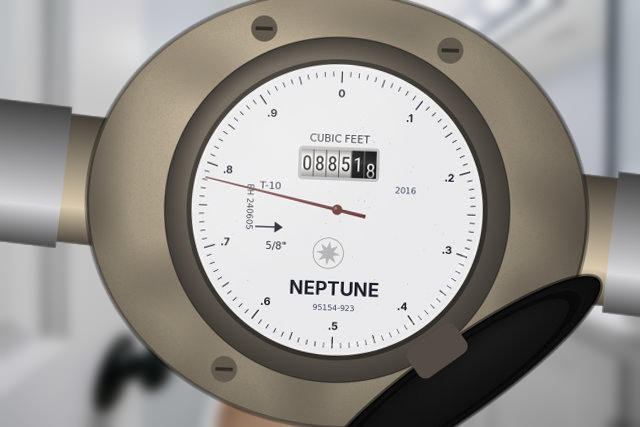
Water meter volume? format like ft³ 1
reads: ft³ 88517.78
